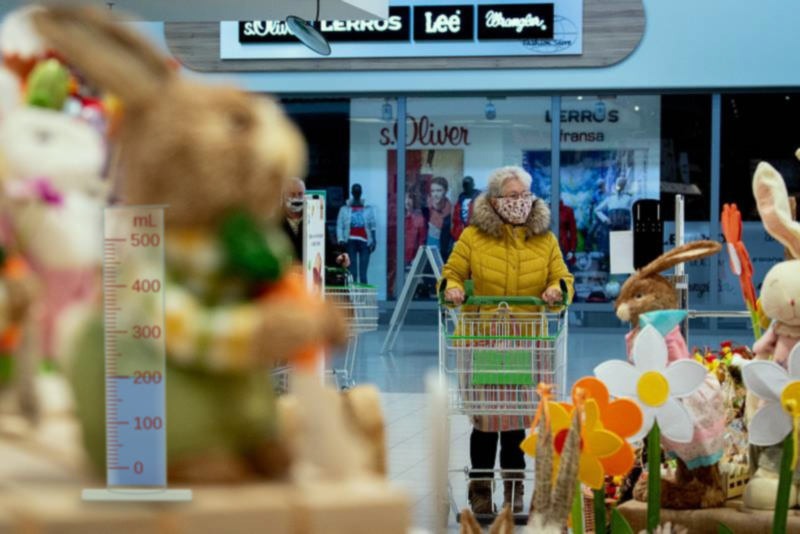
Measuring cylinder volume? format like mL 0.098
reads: mL 200
